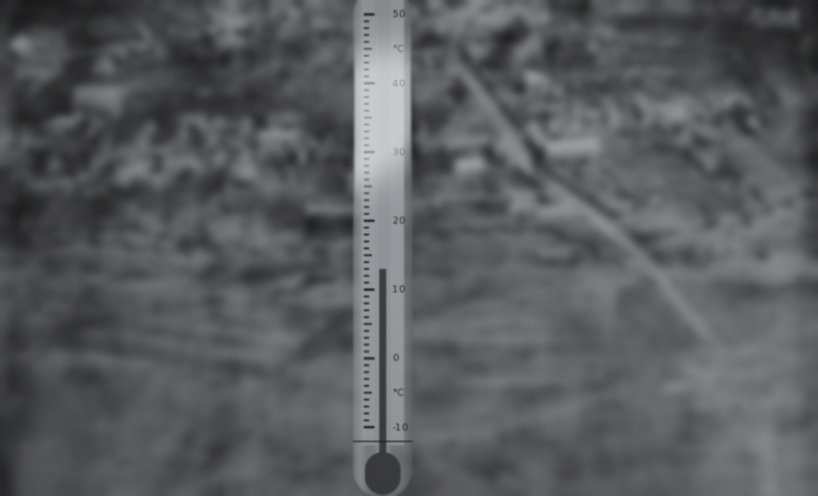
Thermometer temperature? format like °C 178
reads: °C 13
